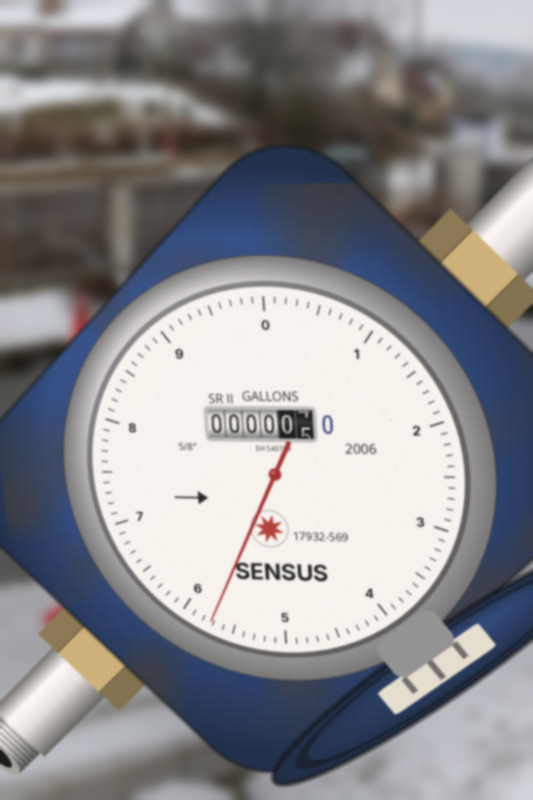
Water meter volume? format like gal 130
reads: gal 45.7
